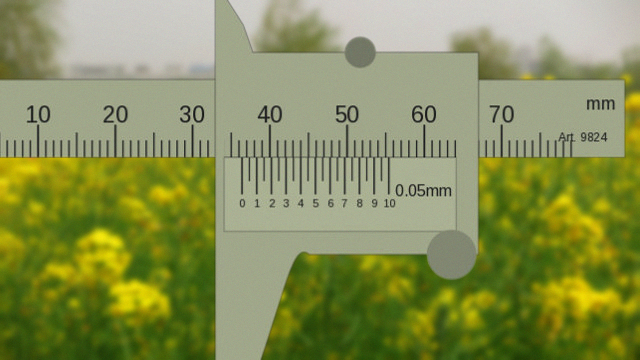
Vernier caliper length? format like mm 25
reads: mm 36.4
